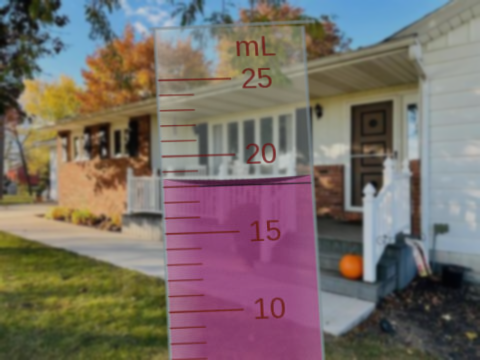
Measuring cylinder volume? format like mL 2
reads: mL 18
